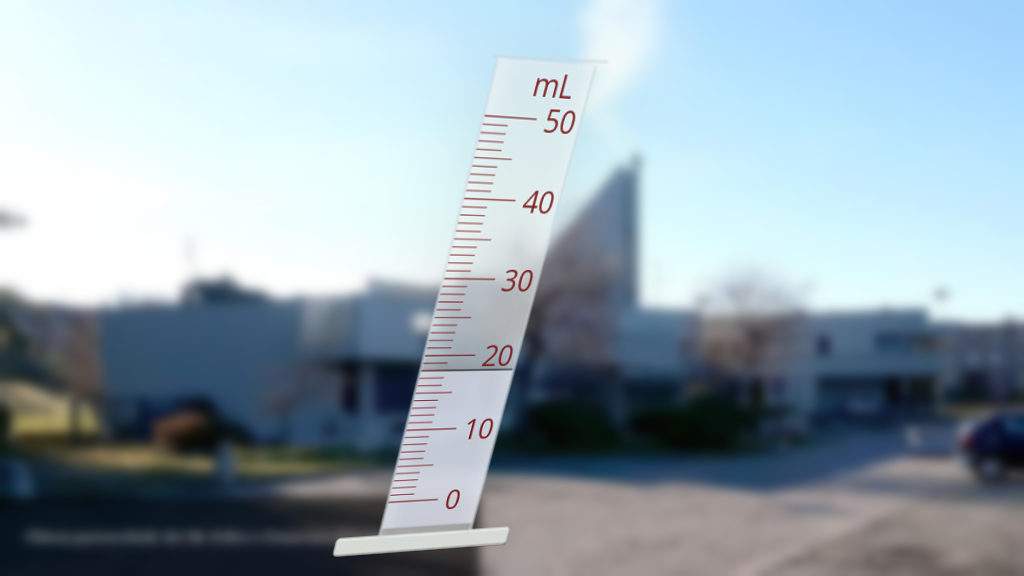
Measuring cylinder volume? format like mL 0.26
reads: mL 18
